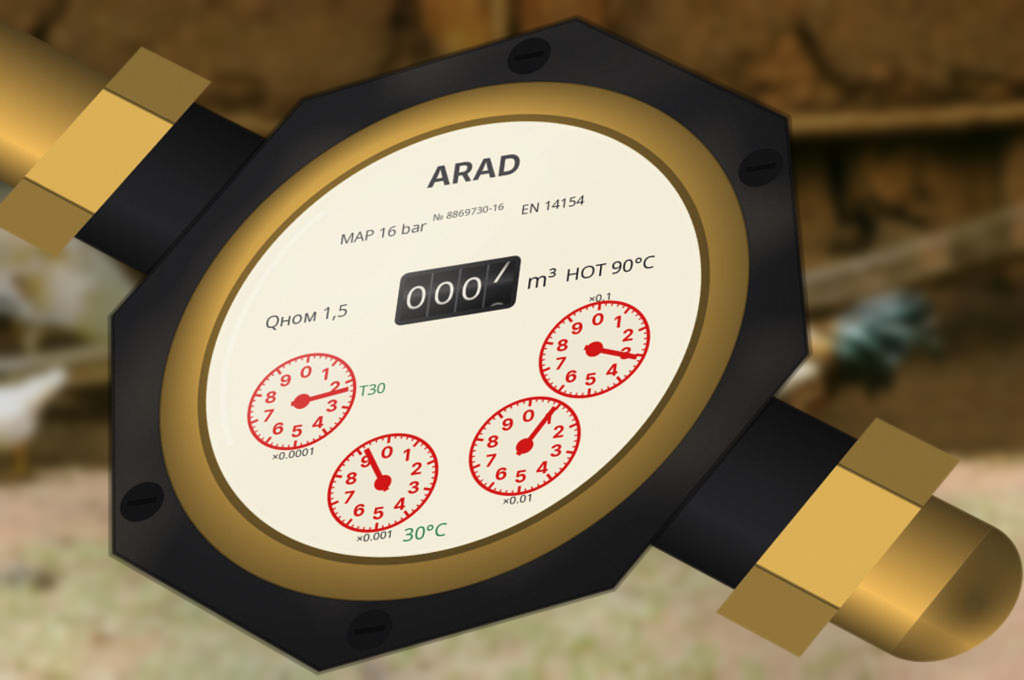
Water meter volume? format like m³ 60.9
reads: m³ 7.3092
